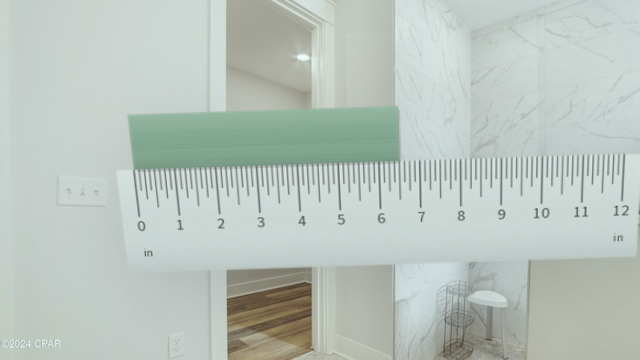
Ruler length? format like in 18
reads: in 6.5
